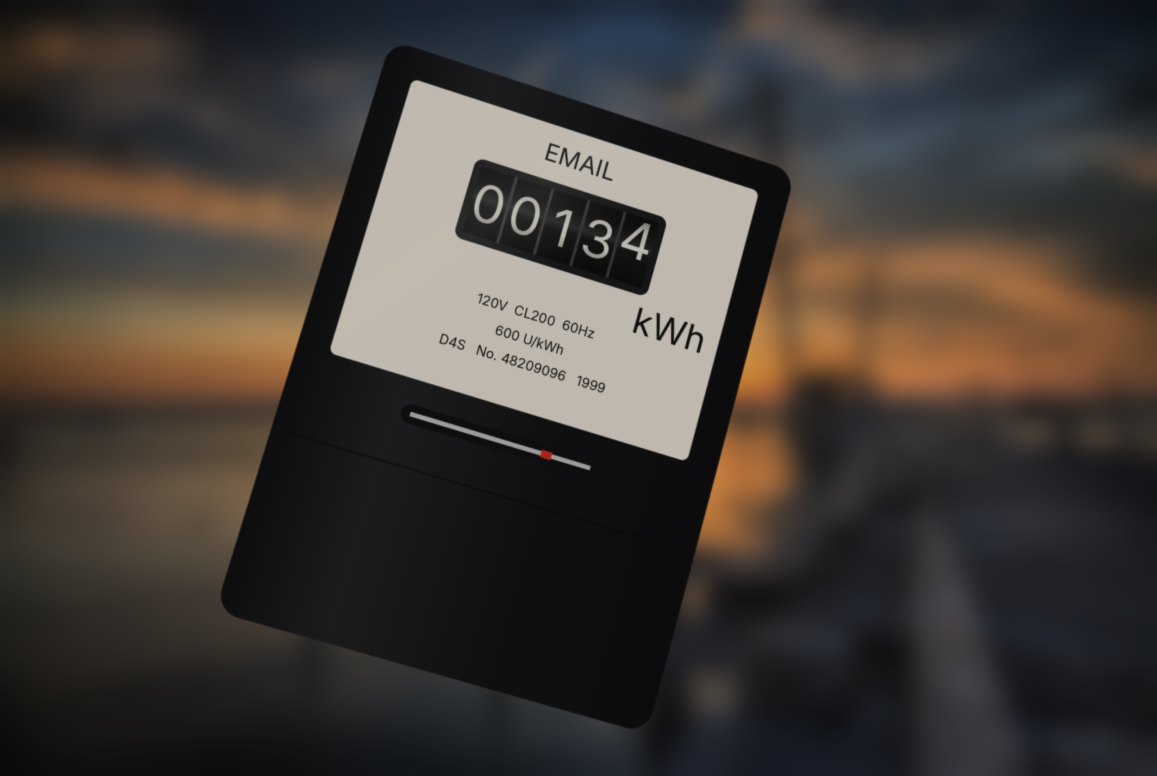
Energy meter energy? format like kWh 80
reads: kWh 134
